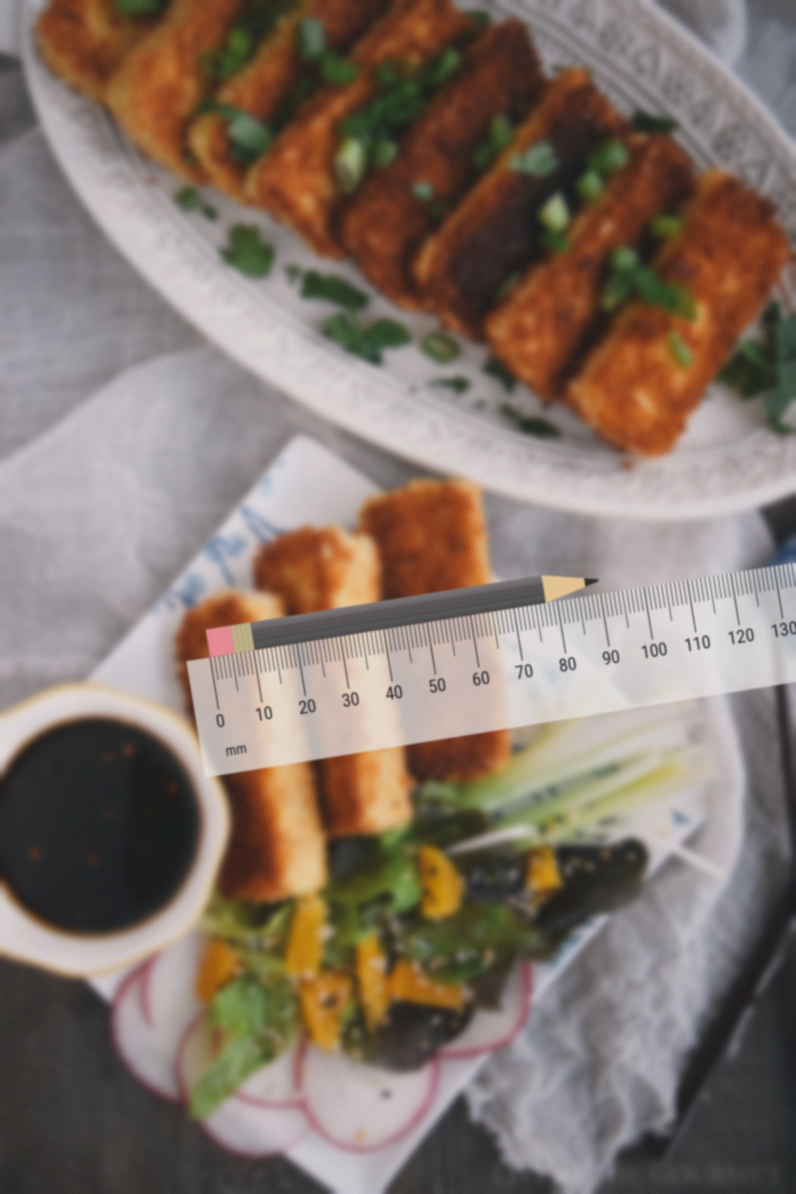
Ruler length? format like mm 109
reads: mm 90
